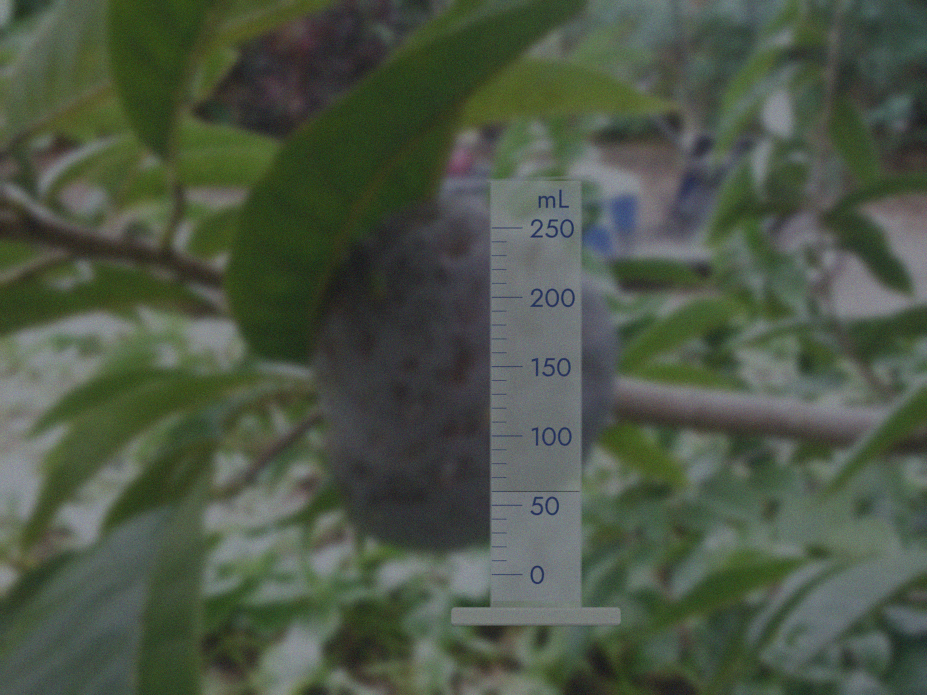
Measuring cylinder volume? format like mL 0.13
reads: mL 60
